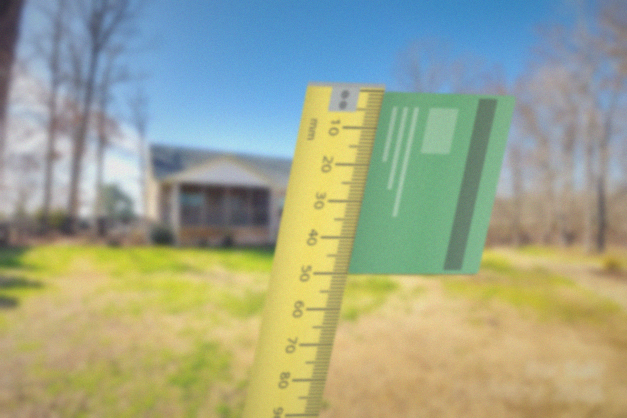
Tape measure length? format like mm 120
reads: mm 50
